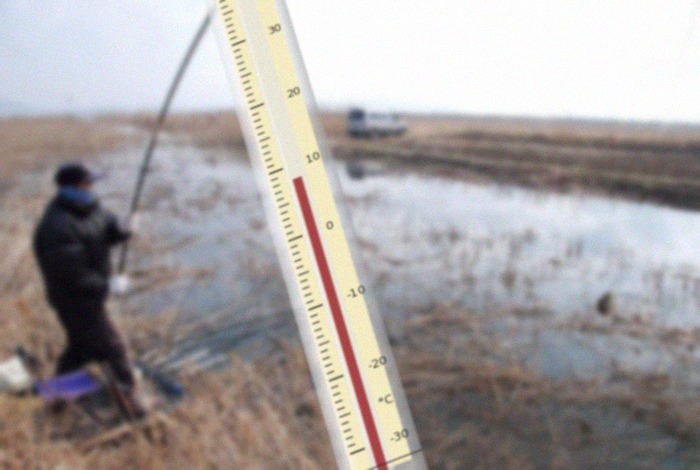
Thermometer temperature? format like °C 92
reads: °C 8
